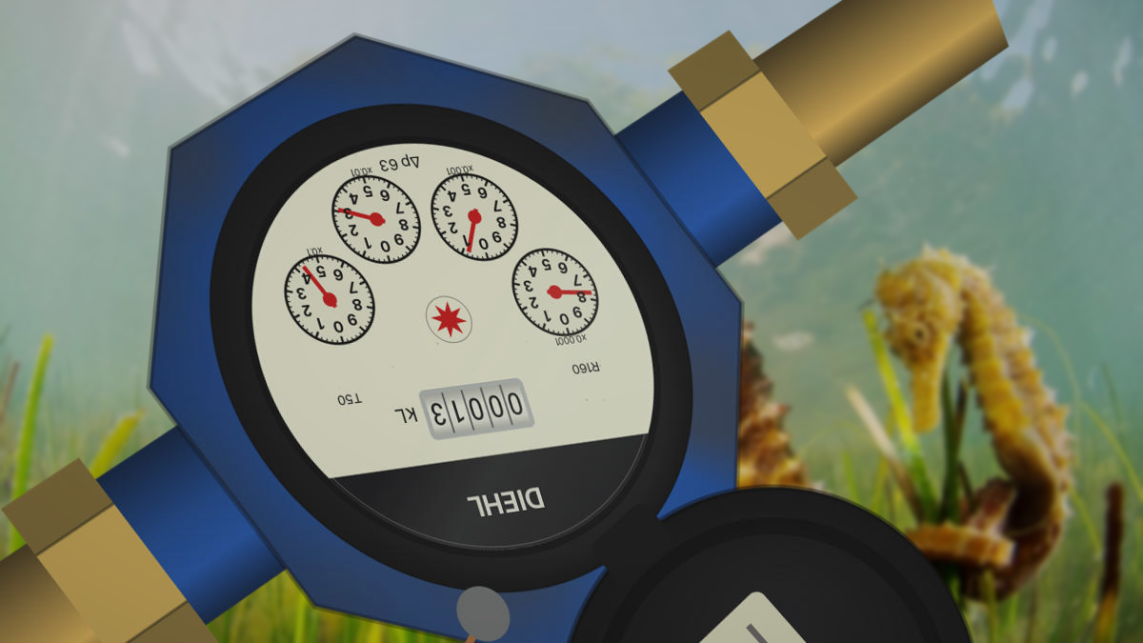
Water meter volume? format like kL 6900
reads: kL 13.4307
